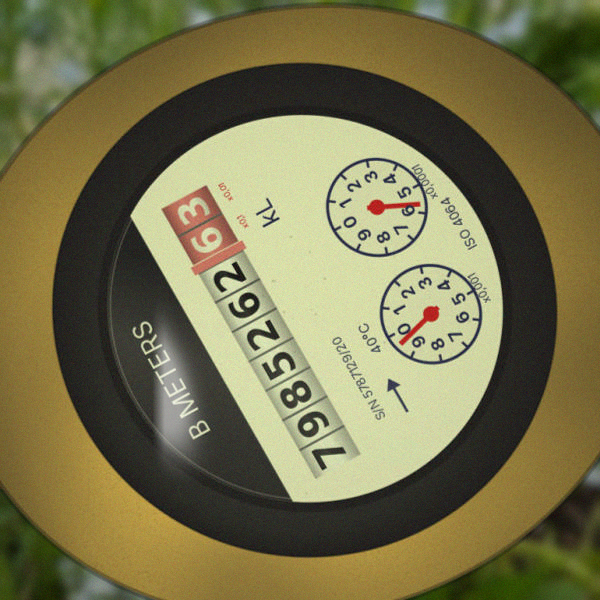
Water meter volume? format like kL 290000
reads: kL 7985262.6295
